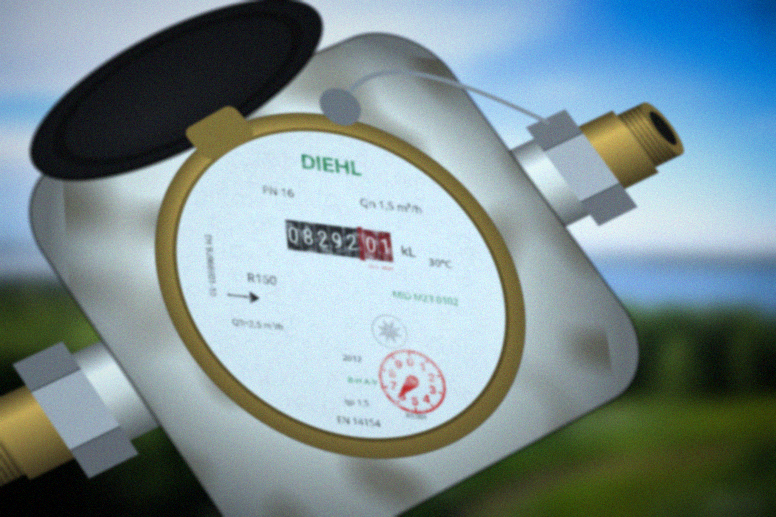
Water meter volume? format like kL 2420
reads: kL 8292.016
